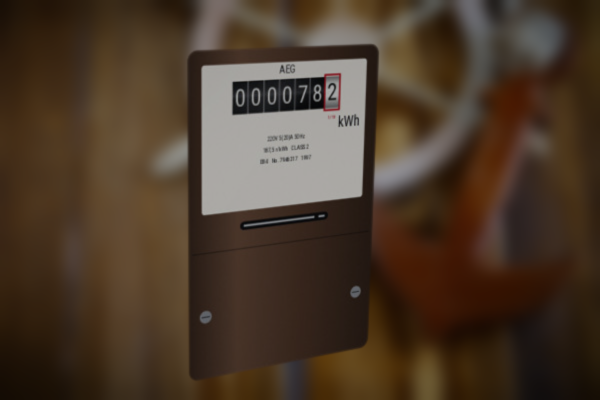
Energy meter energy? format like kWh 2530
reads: kWh 78.2
